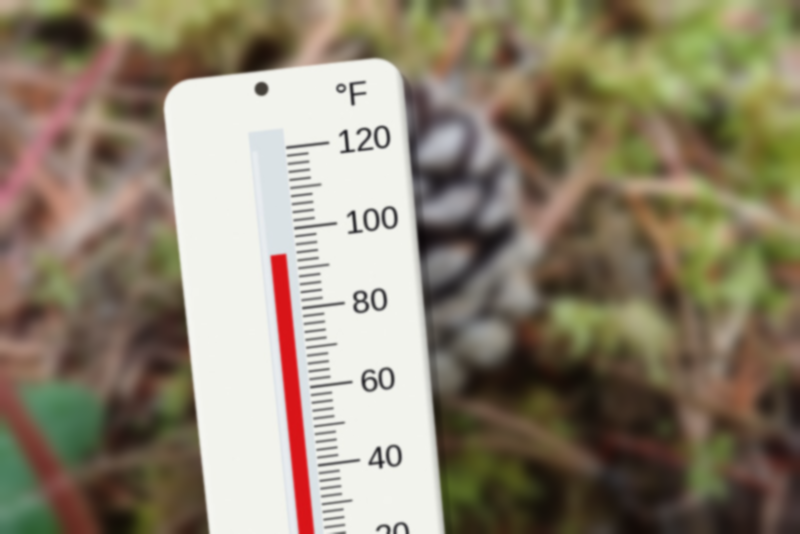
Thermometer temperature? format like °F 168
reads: °F 94
